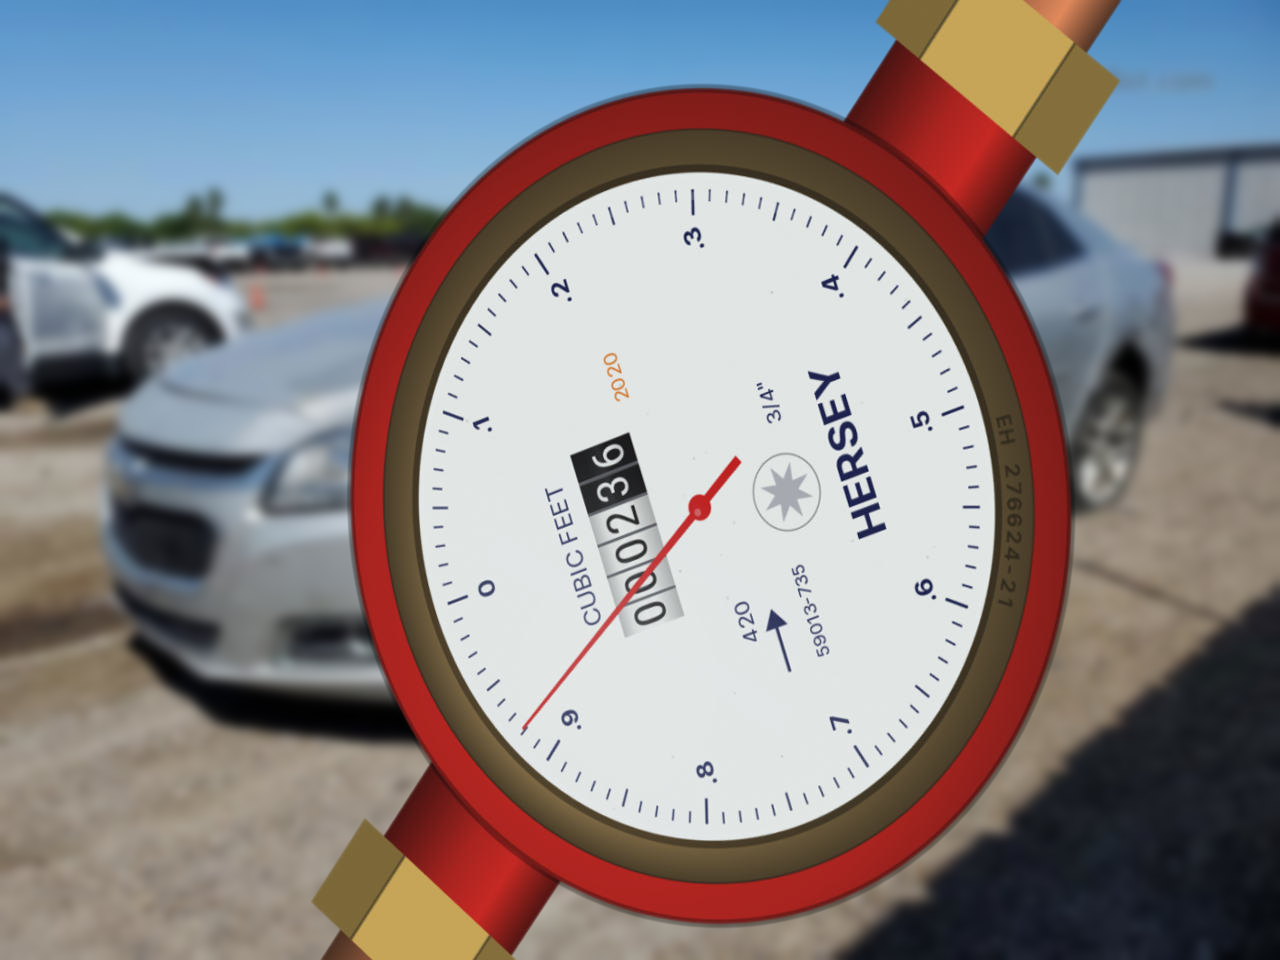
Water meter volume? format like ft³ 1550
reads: ft³ 235.92
